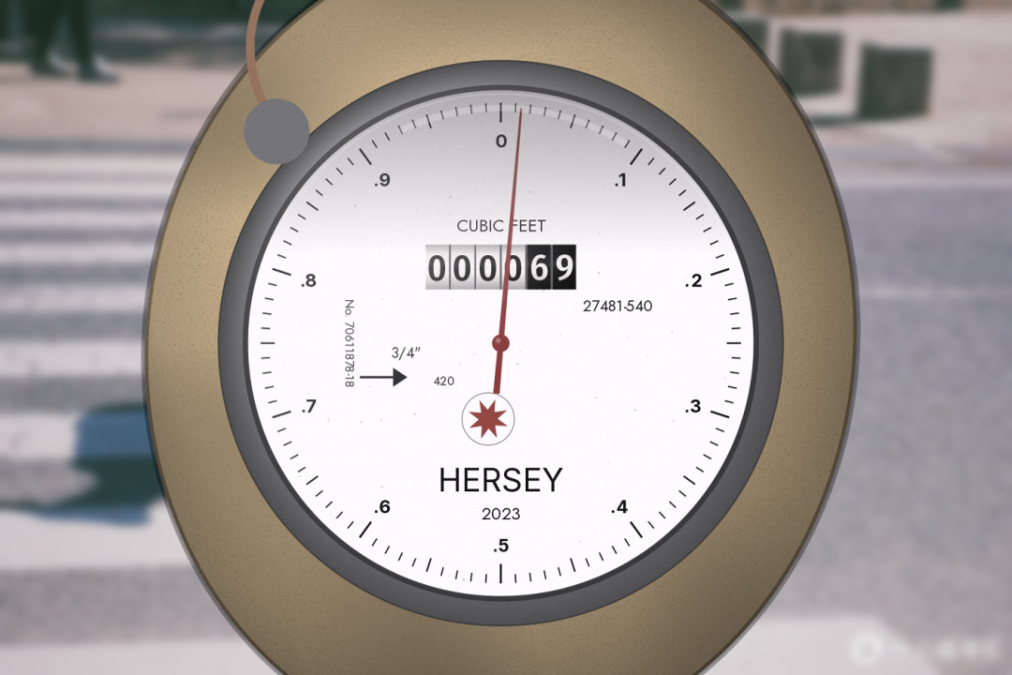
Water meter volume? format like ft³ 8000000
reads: ft³ 69.01
